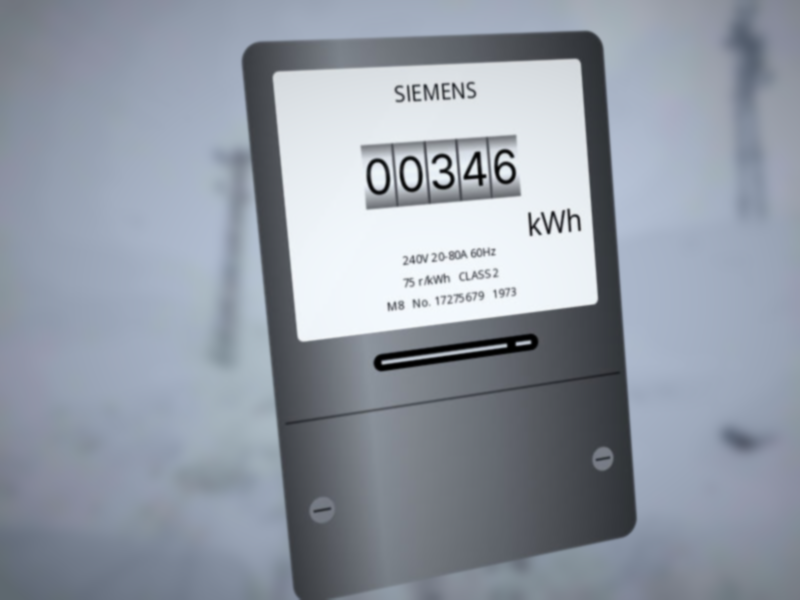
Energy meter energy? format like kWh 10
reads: kWh 346
